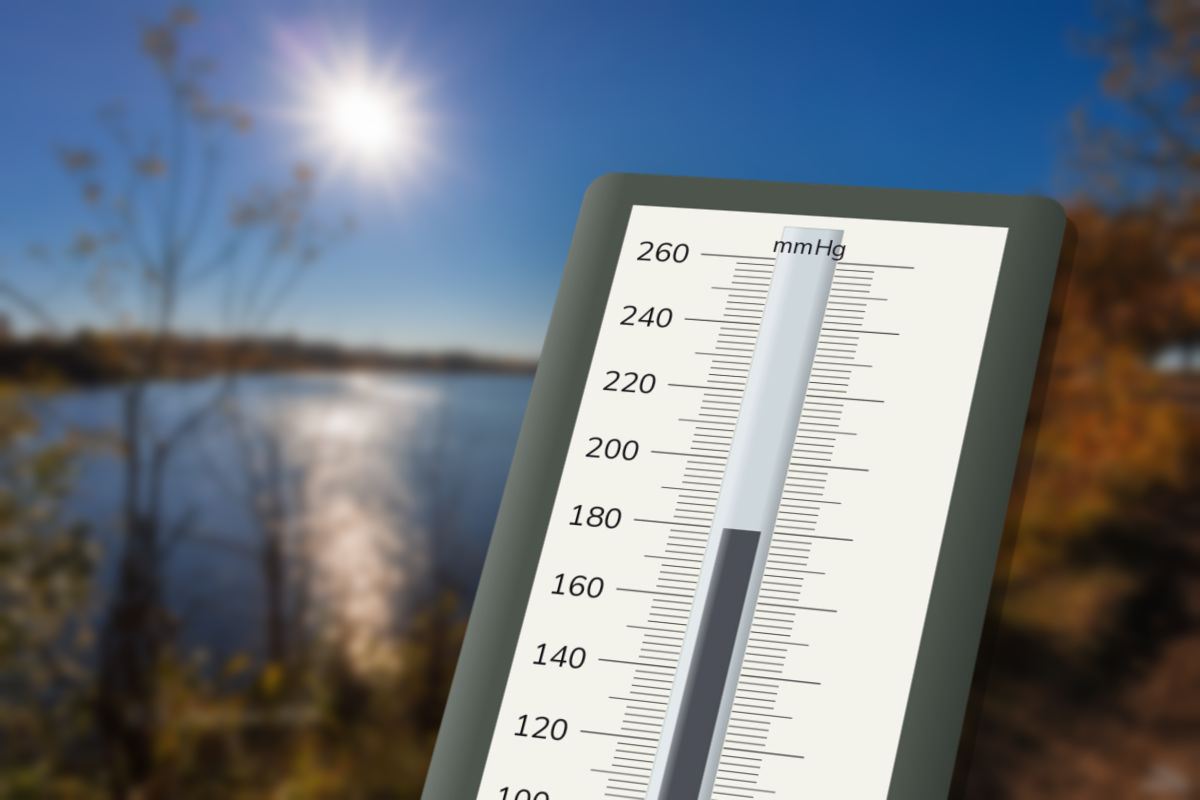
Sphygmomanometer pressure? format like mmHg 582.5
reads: mmHg 180
